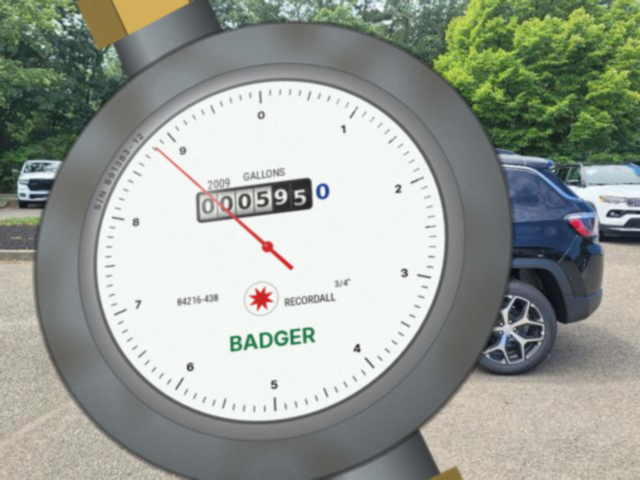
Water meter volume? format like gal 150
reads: gal 5948.8
